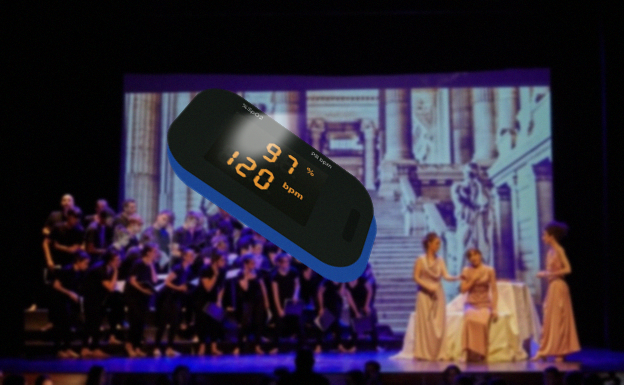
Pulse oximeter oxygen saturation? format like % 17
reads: % 97
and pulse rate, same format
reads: bpm 120
